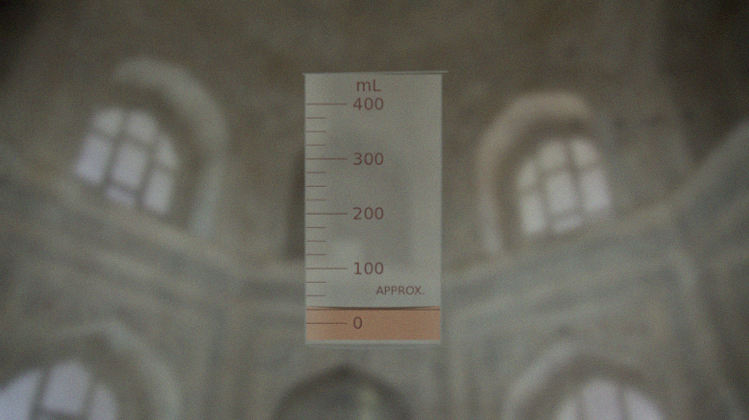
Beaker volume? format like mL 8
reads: mL 25
